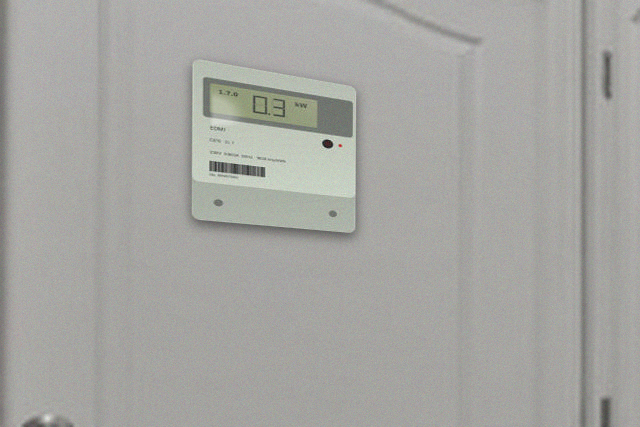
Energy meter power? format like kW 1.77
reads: kW 0.3
